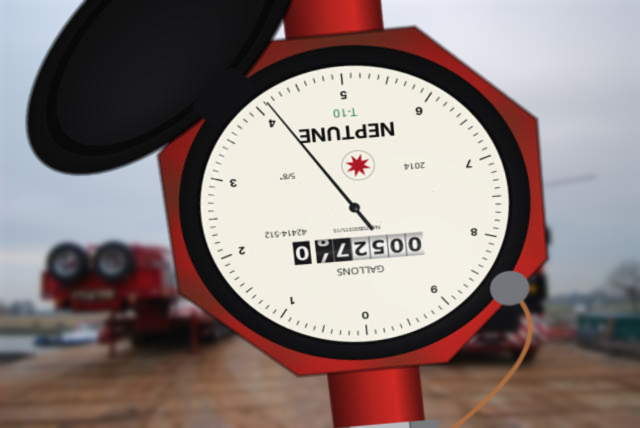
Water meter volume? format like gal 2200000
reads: gal 52774.1
